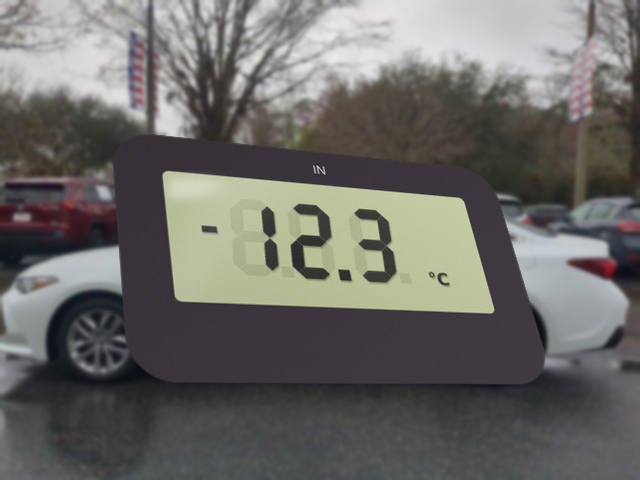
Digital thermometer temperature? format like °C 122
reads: °C -12.3
